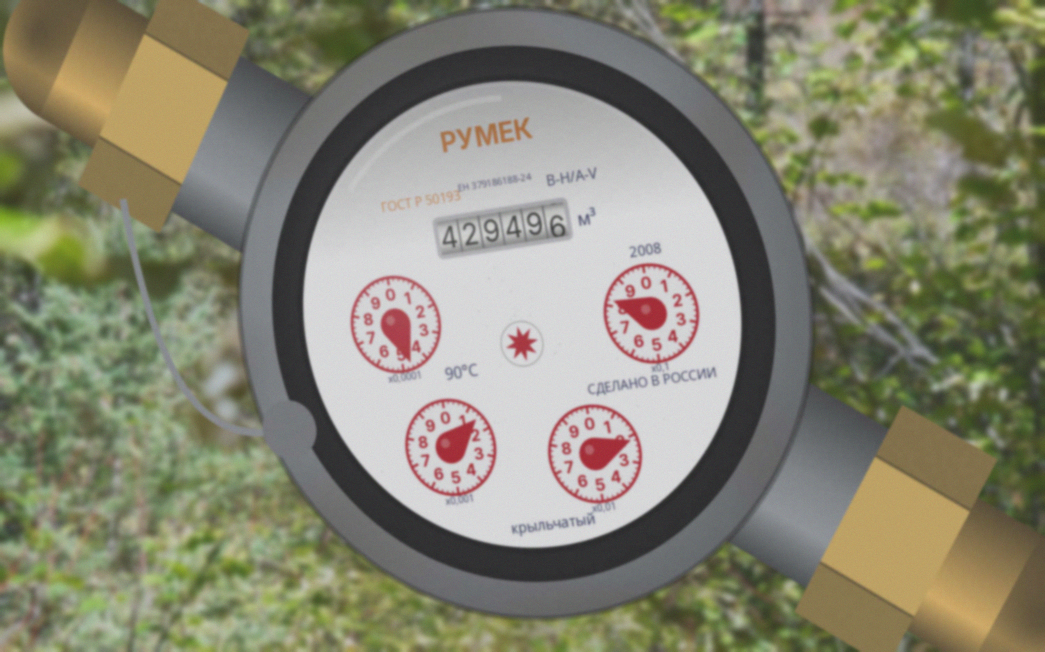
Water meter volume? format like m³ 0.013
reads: m³ 429495.8214
